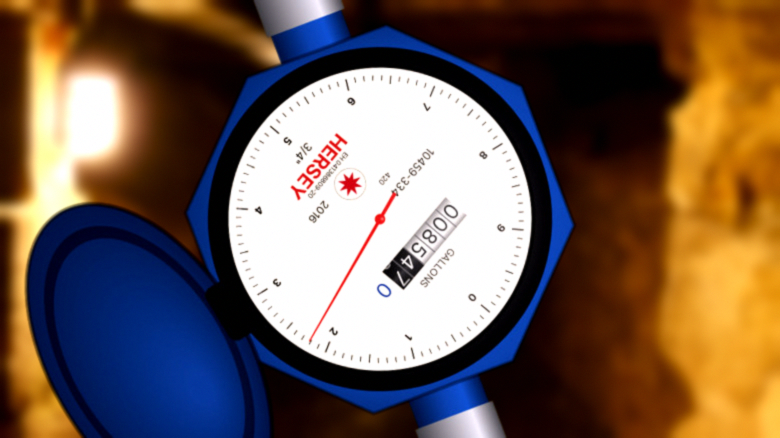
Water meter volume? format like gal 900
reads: gal 85472.2
